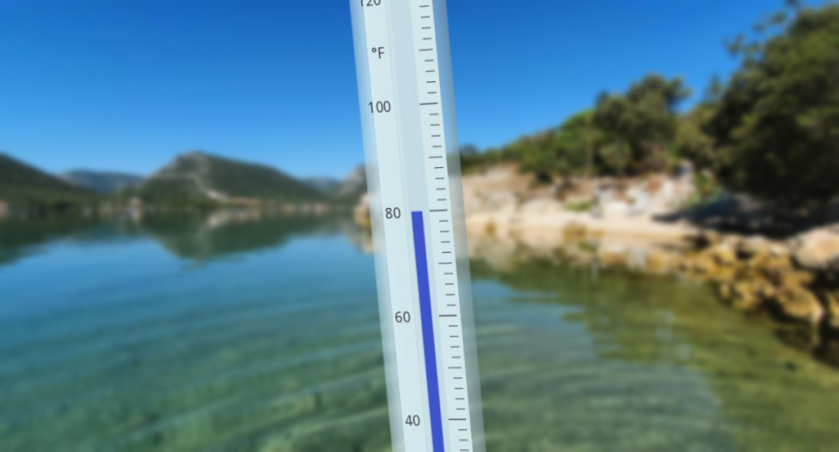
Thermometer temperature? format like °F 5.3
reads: °F 80
